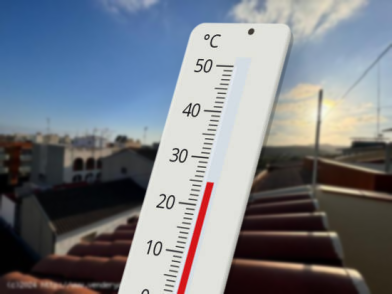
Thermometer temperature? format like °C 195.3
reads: °C 25
